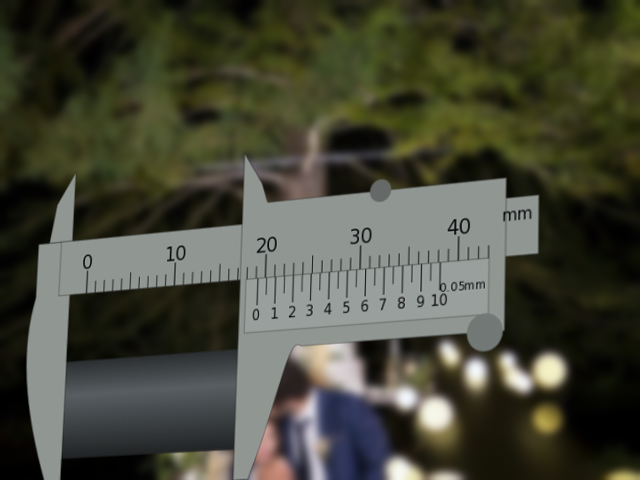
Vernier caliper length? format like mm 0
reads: mm 19.2
